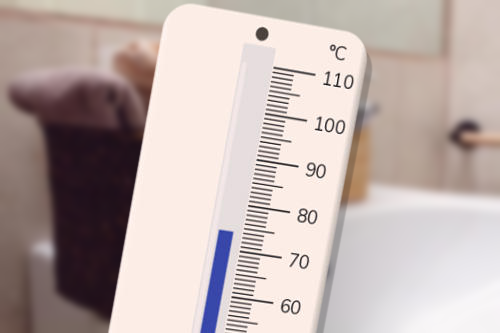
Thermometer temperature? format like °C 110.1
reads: °C 74
